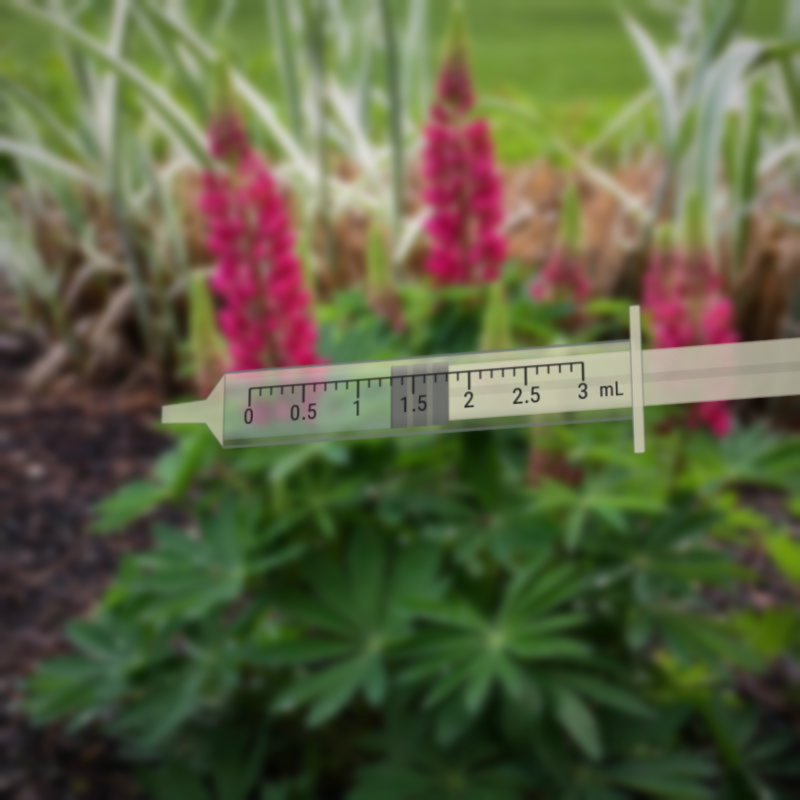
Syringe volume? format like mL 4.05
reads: mL 1.3
